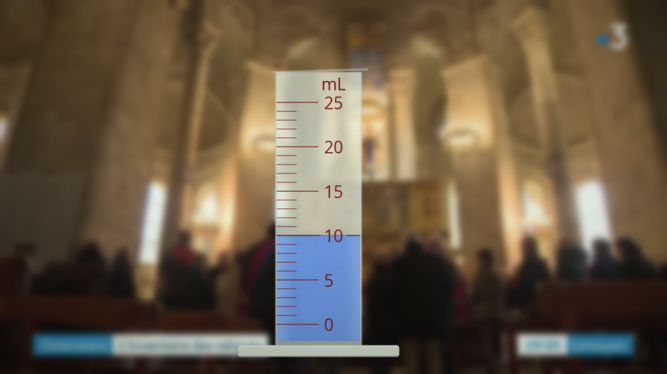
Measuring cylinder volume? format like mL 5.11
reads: mL 10
